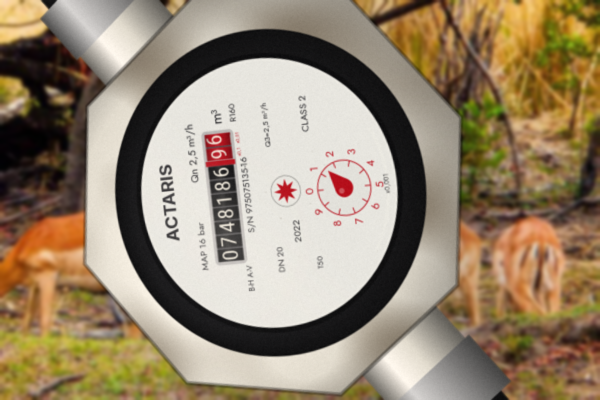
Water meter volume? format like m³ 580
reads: m³ 748186.961
